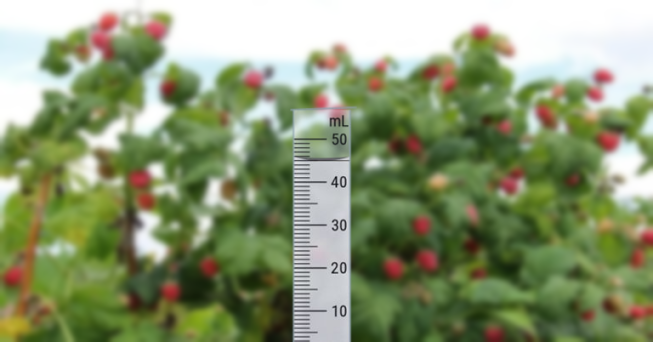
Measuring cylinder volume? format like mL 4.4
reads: mL 45
